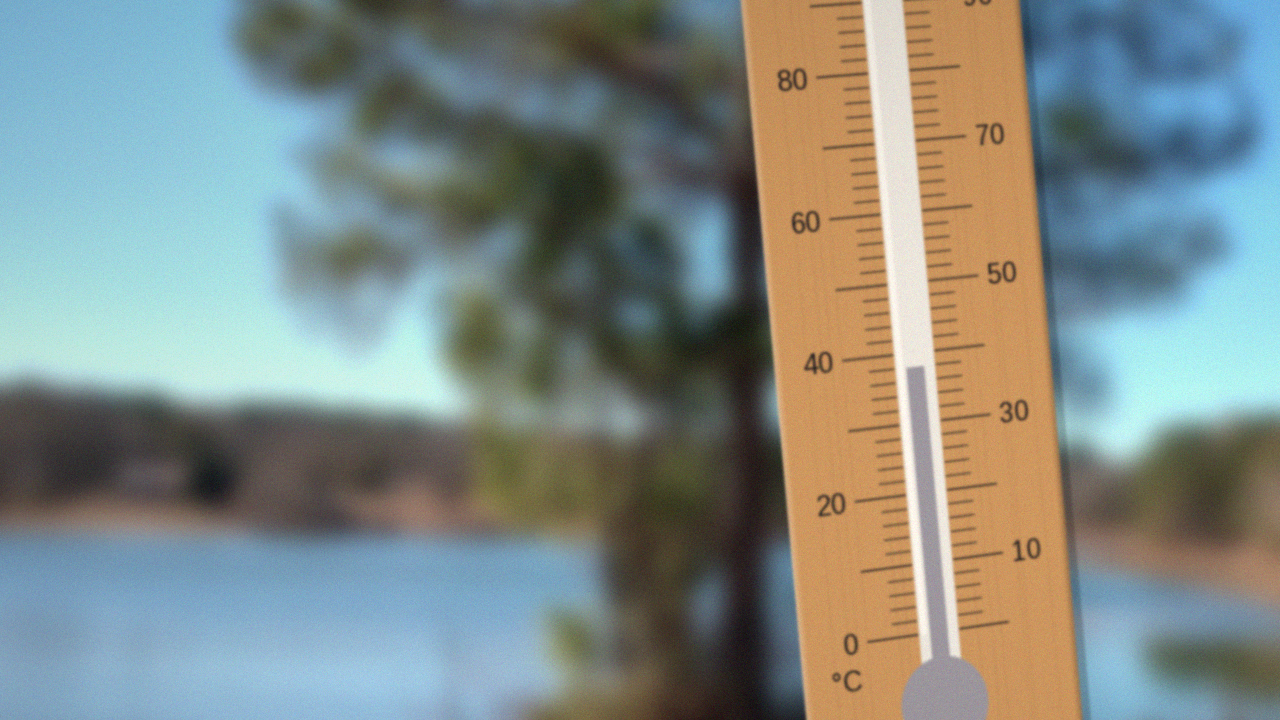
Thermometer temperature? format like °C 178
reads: °C 38
